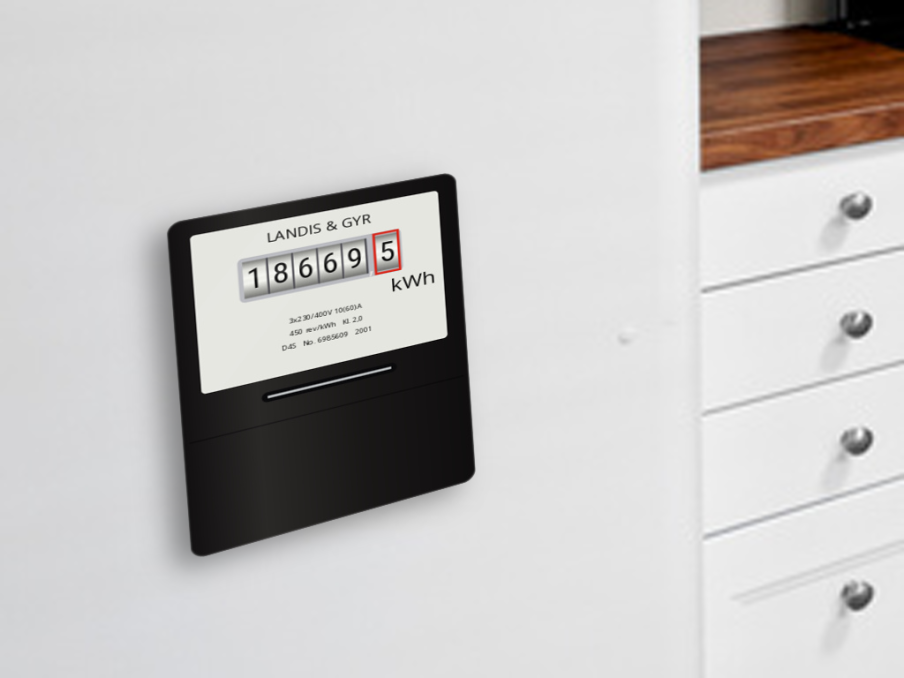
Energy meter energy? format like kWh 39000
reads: kWh 18669.5
